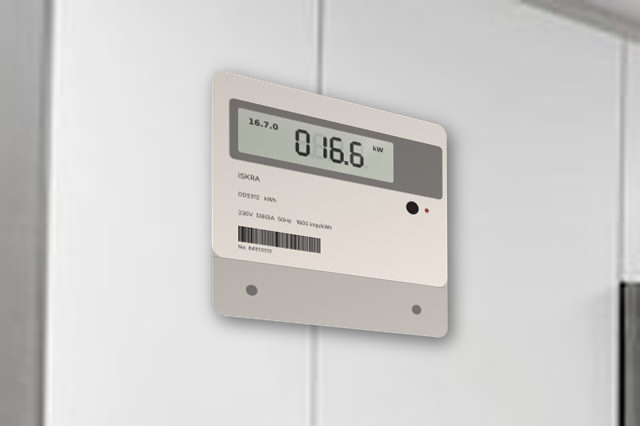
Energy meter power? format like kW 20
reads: kW 16.6
